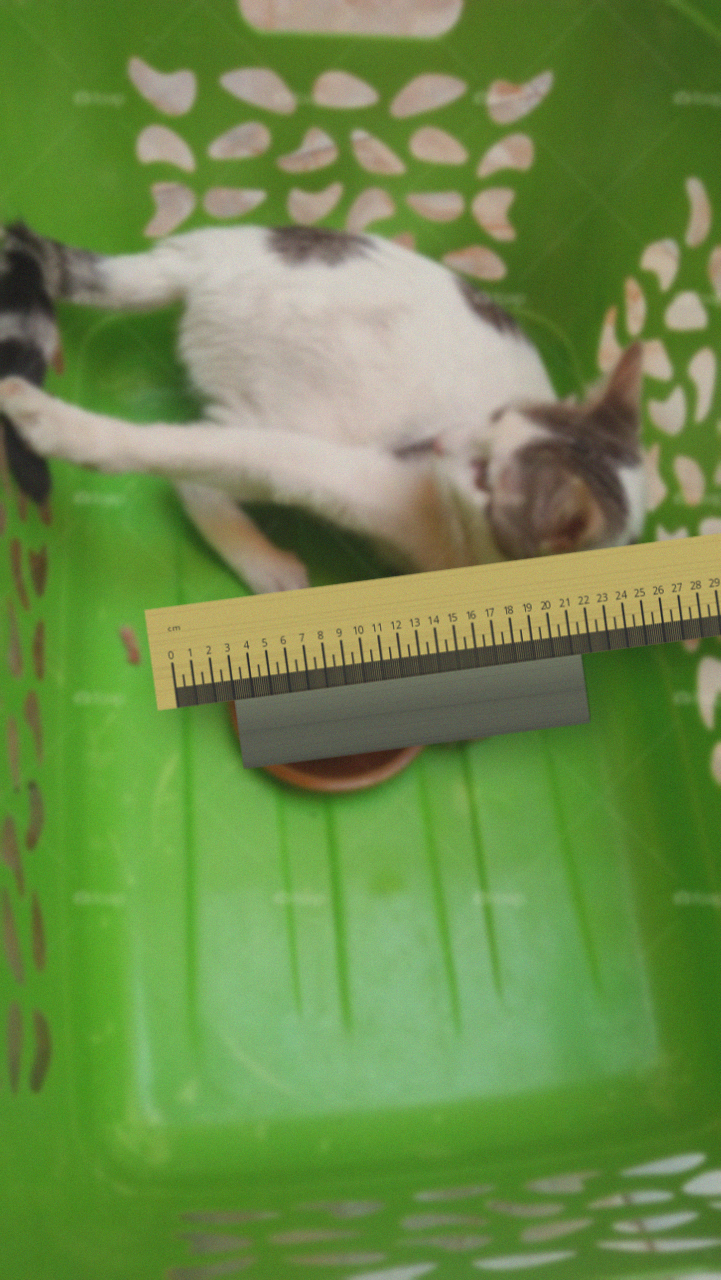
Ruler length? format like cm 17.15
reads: cm 18.5
